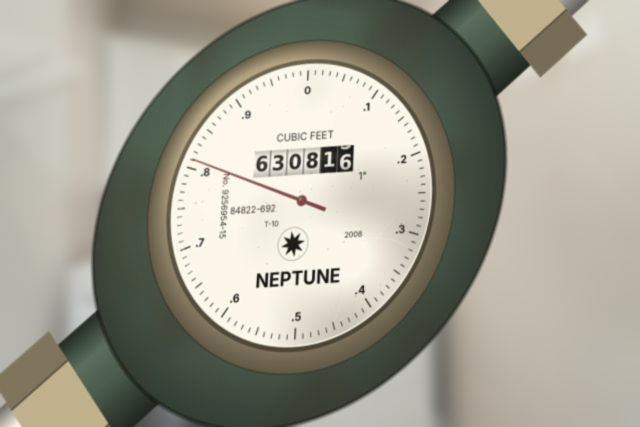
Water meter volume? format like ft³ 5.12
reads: ft³ 630815.81
